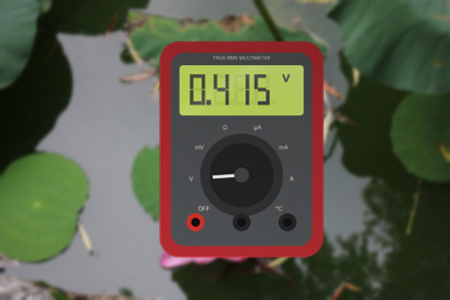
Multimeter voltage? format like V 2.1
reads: V 0.415
